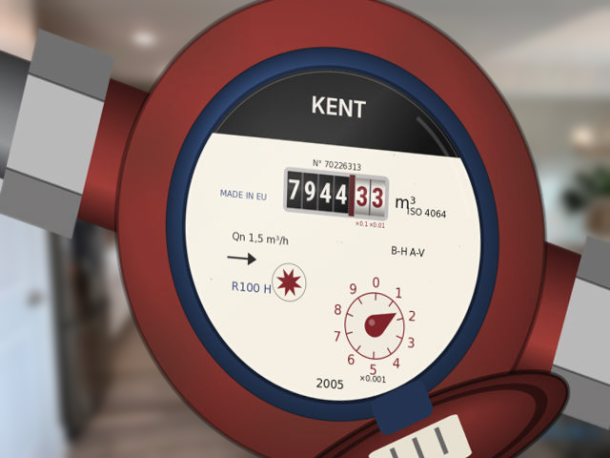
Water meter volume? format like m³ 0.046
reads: m³ 7944.331
